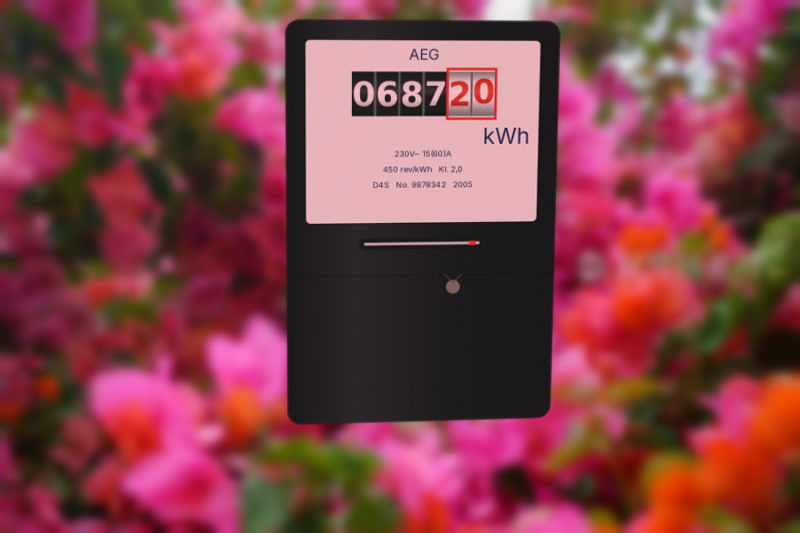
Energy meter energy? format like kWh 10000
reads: kWh 687.20
